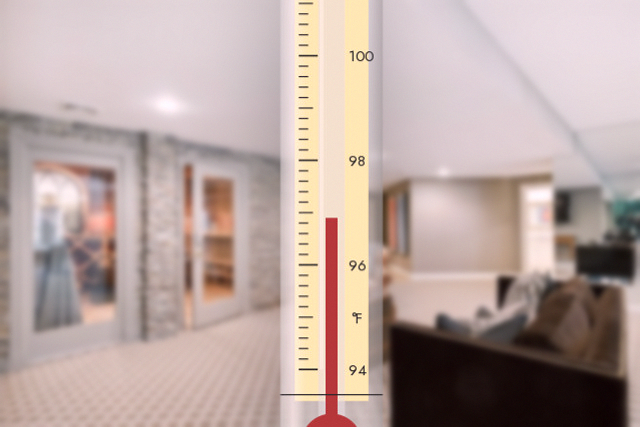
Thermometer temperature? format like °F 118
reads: °F 96.9
